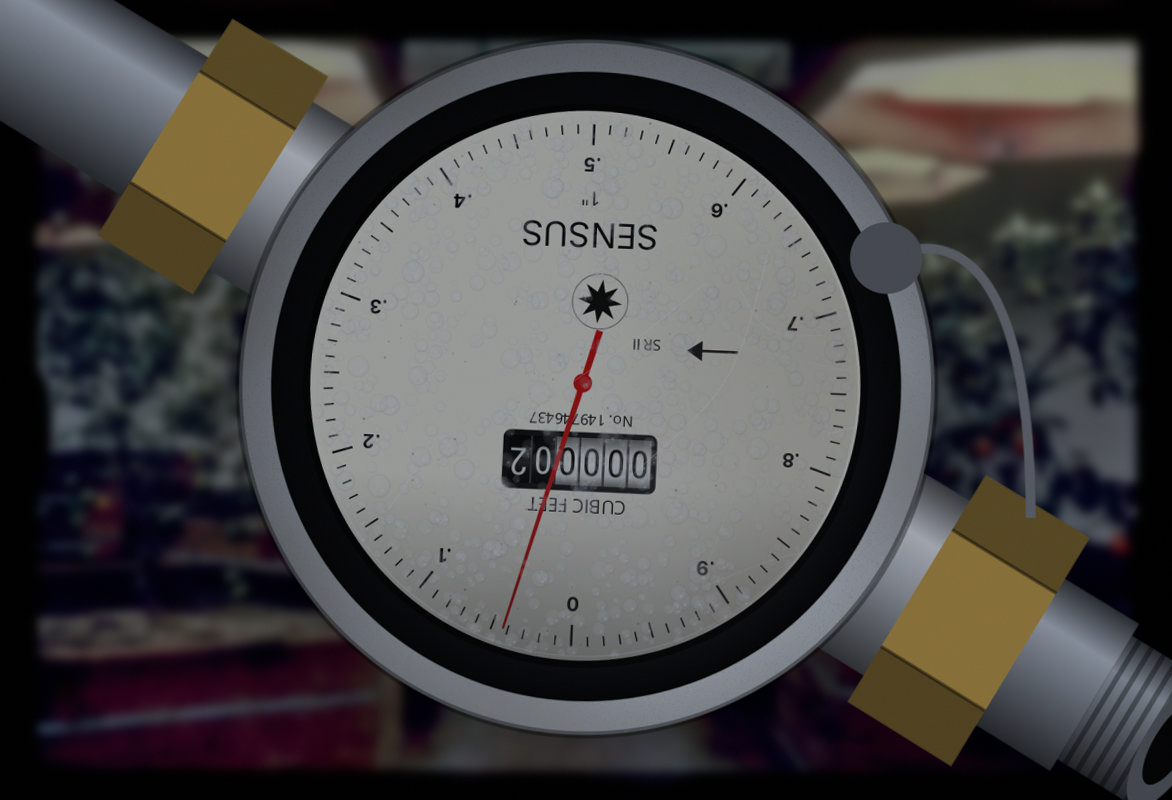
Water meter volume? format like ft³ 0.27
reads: ft³ 2.04
